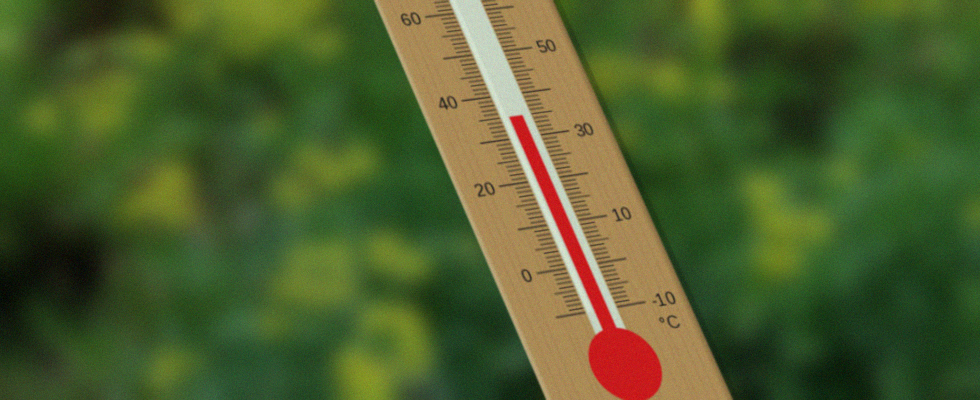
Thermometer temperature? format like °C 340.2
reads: °C 35
